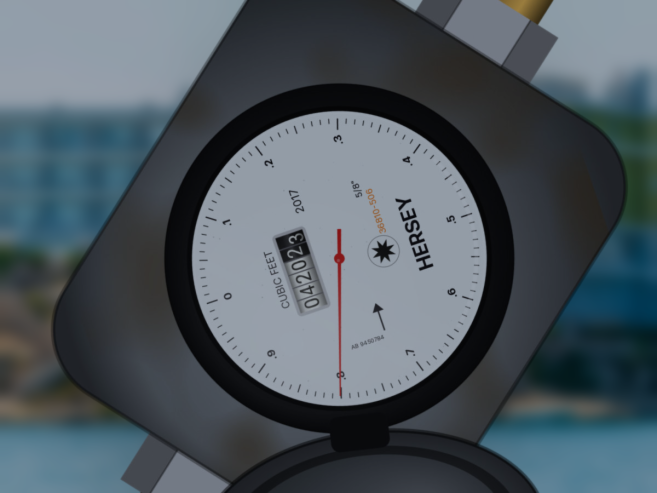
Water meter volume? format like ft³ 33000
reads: ft³ 42022.80
